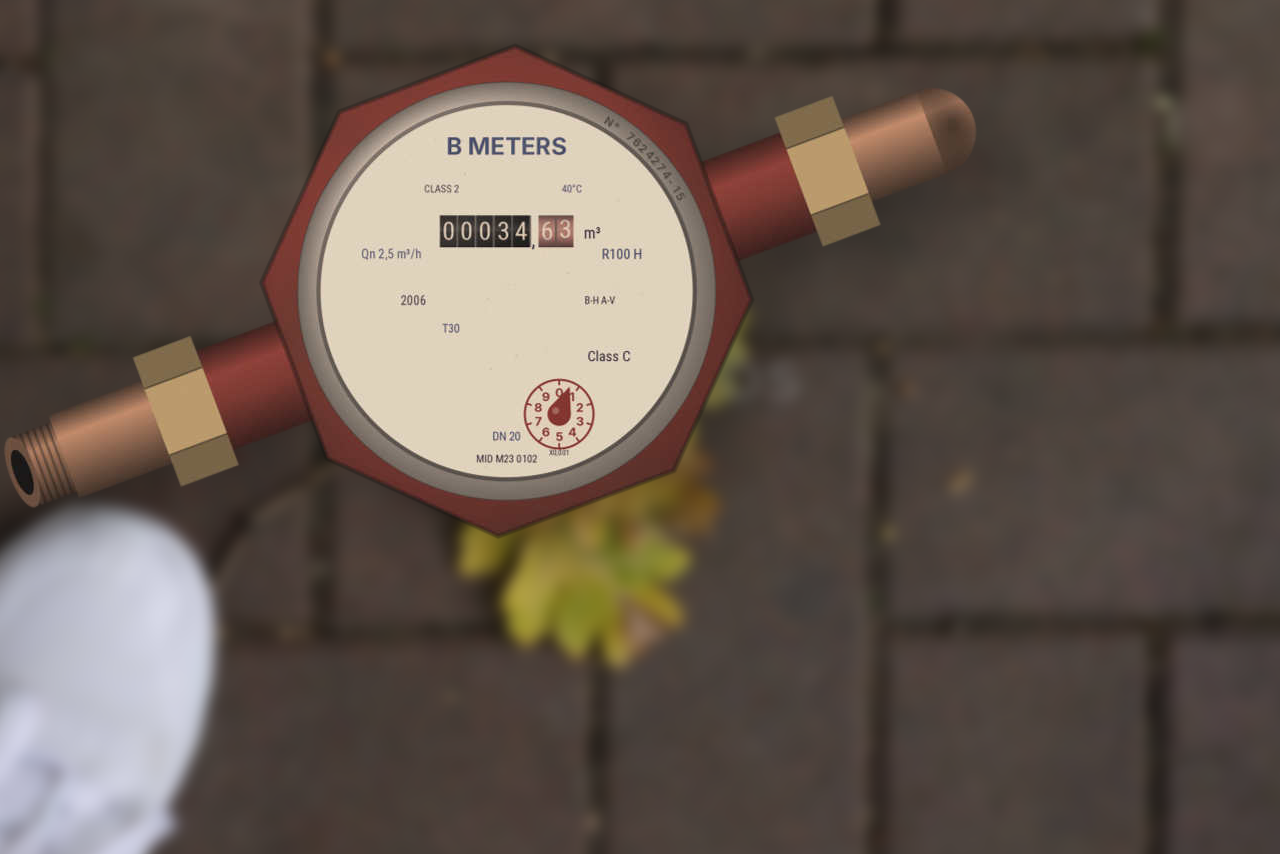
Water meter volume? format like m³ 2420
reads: m³ 34.630
